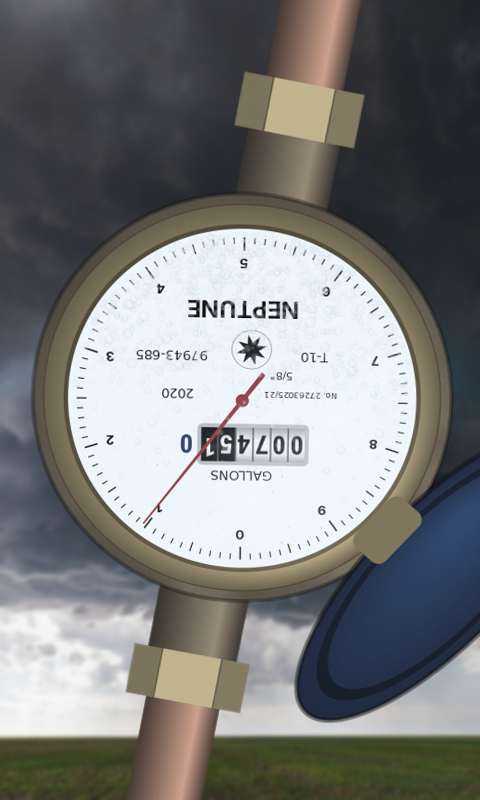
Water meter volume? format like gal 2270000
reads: gal 74511.0
